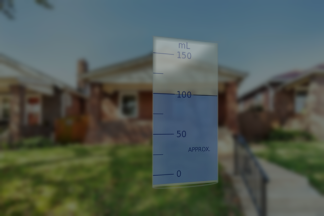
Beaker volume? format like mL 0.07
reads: mL 100
